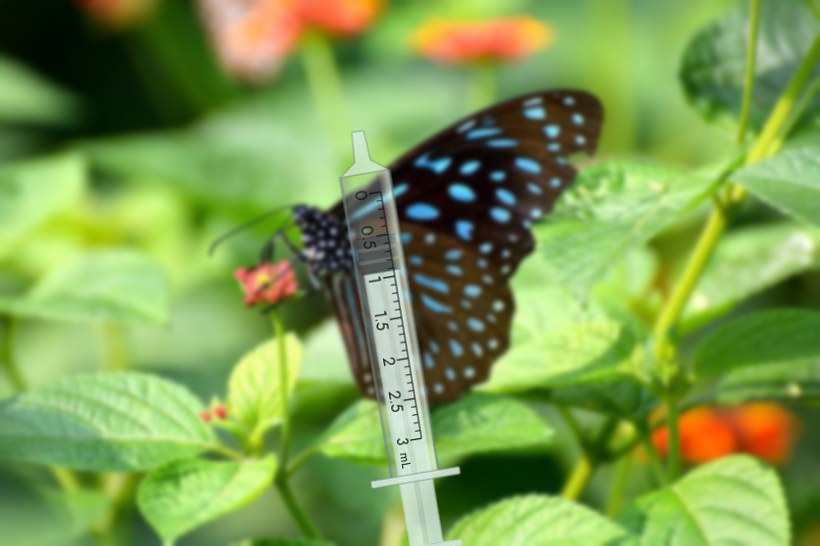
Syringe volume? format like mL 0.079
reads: mL 0.5
